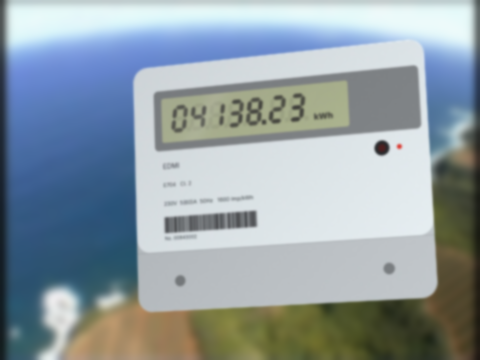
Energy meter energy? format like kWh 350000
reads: kWh 4138.23
